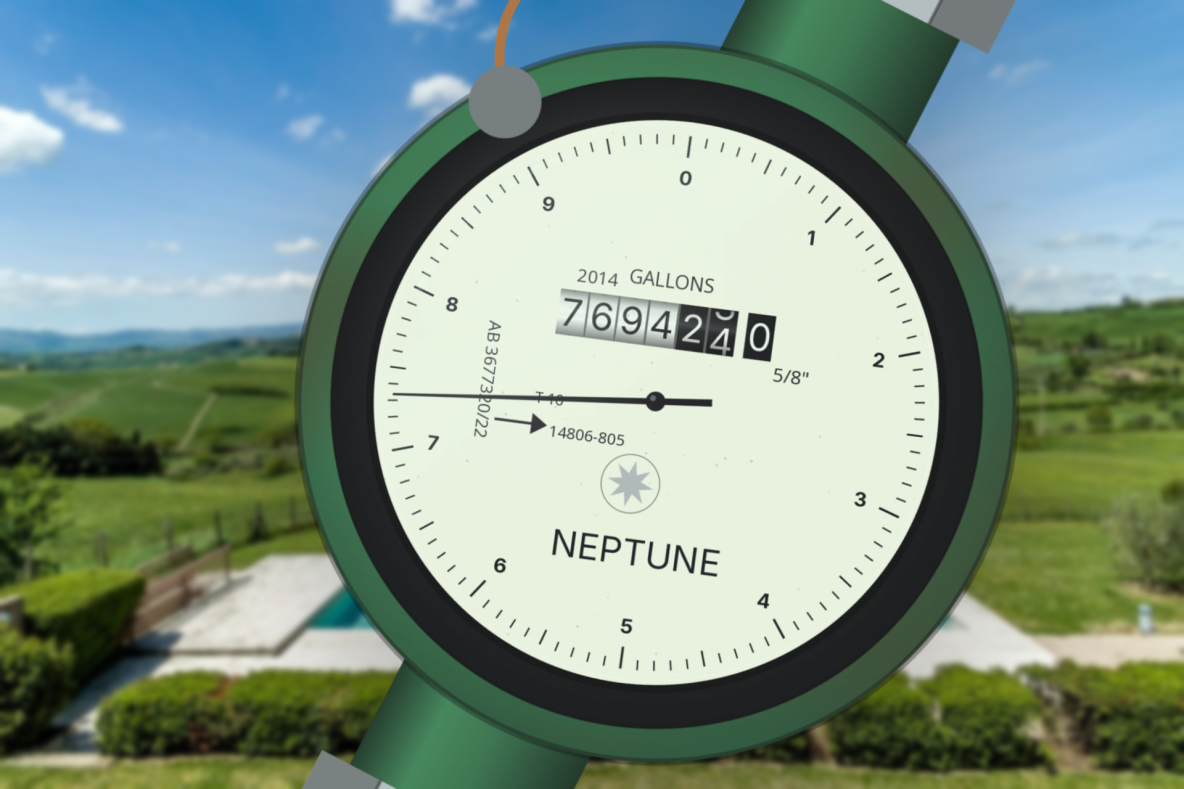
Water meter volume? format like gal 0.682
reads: gal 7694237.3
